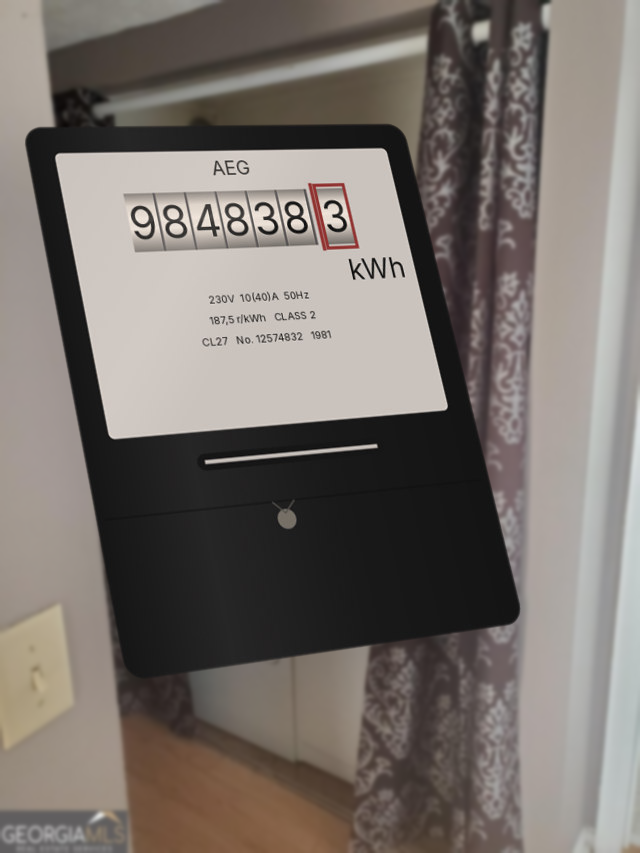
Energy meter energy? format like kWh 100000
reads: kWh 984838.3
